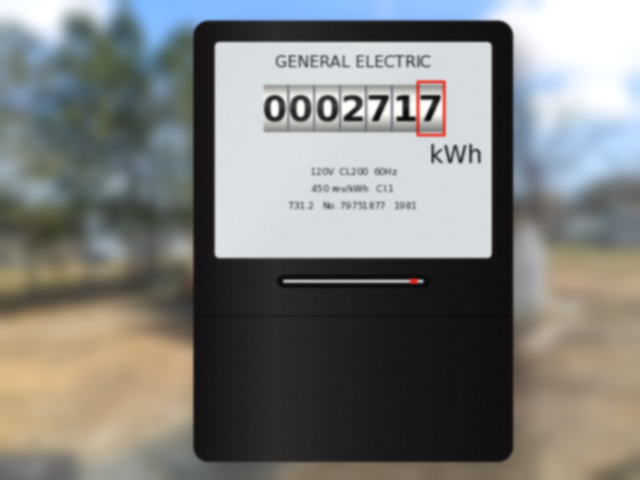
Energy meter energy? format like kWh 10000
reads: kWh 271.7
